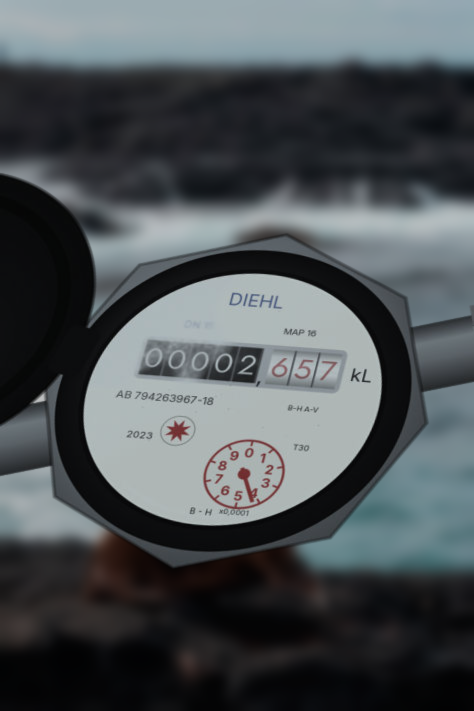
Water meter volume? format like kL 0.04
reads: kL 2.6574
